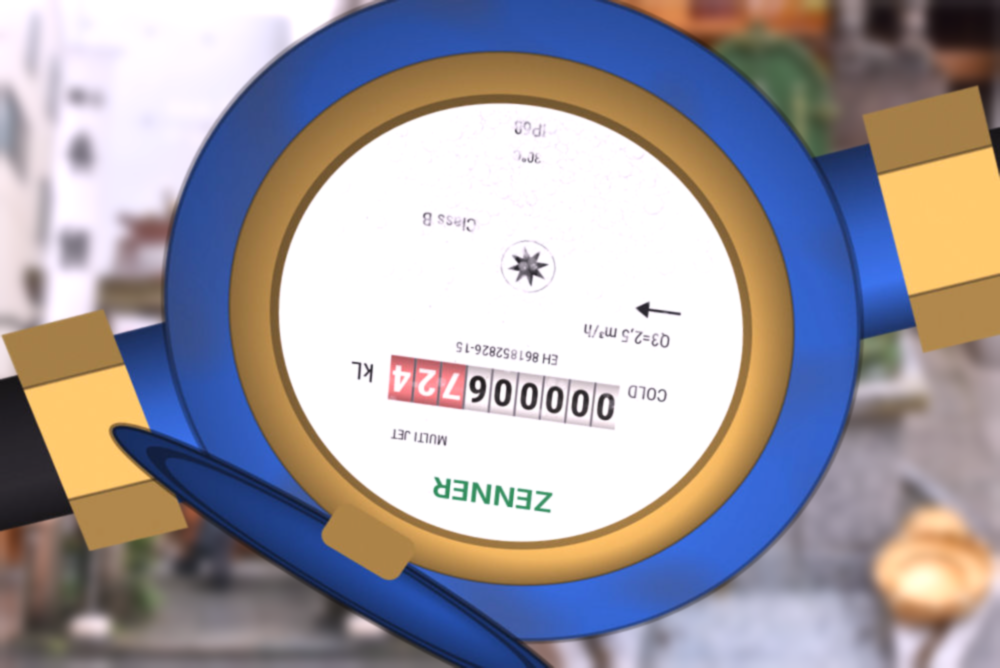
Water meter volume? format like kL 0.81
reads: kL 6.724
